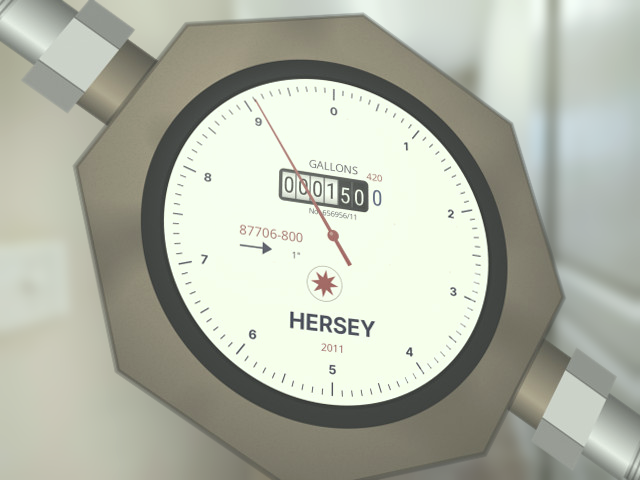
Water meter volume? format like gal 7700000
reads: gal 1499.1
